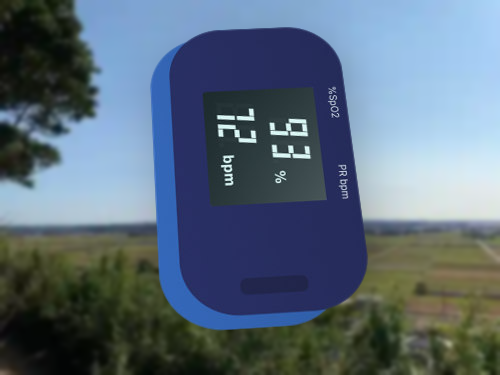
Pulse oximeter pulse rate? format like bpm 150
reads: bpm 72
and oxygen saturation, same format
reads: % 93
